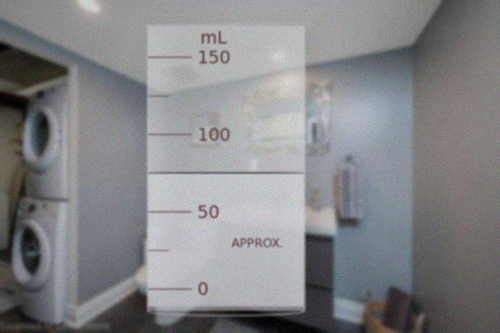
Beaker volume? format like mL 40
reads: mL 75
